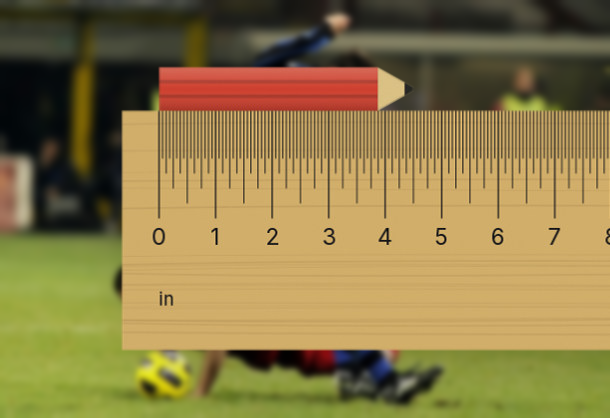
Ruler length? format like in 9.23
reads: in 4.5
